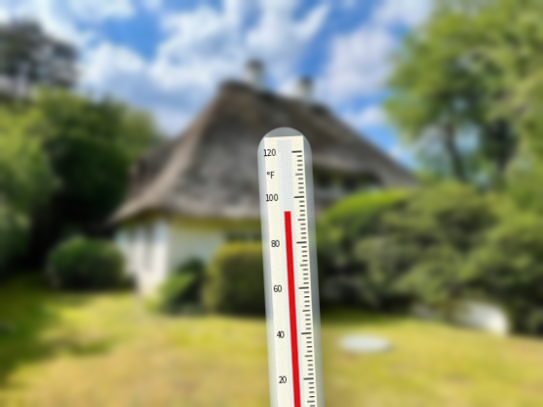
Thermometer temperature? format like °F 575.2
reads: °F 94
